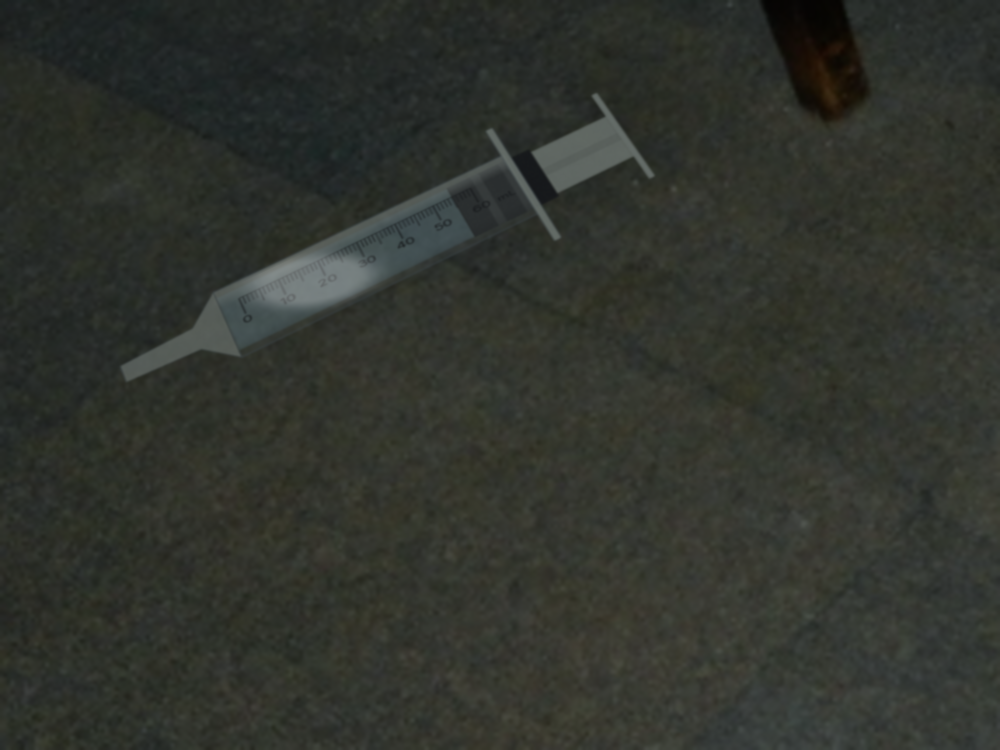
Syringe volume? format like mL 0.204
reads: mL 55
